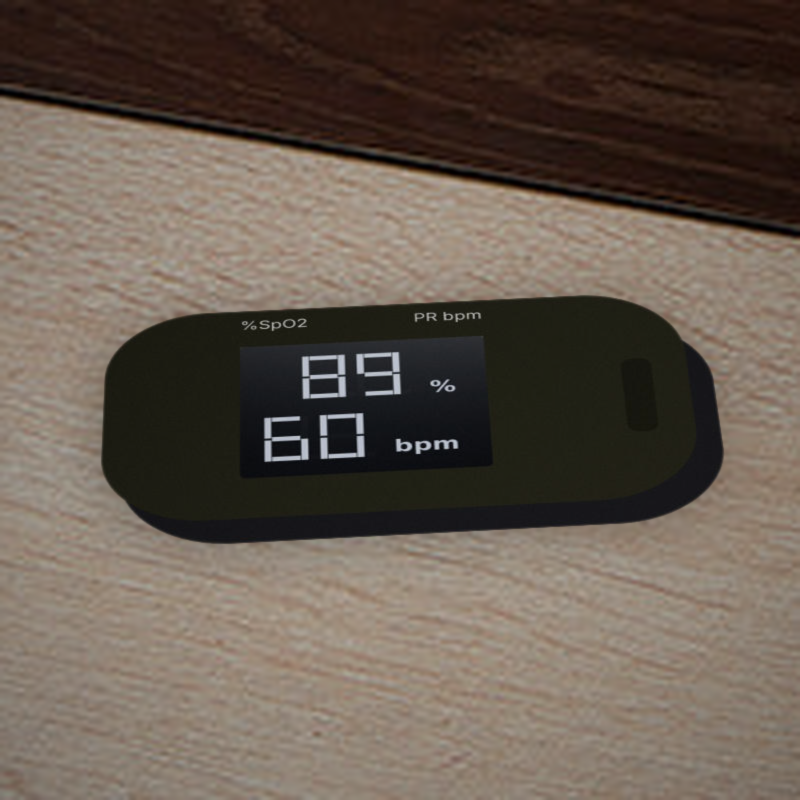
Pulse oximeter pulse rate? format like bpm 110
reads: bpm 60
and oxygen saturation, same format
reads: % 89
